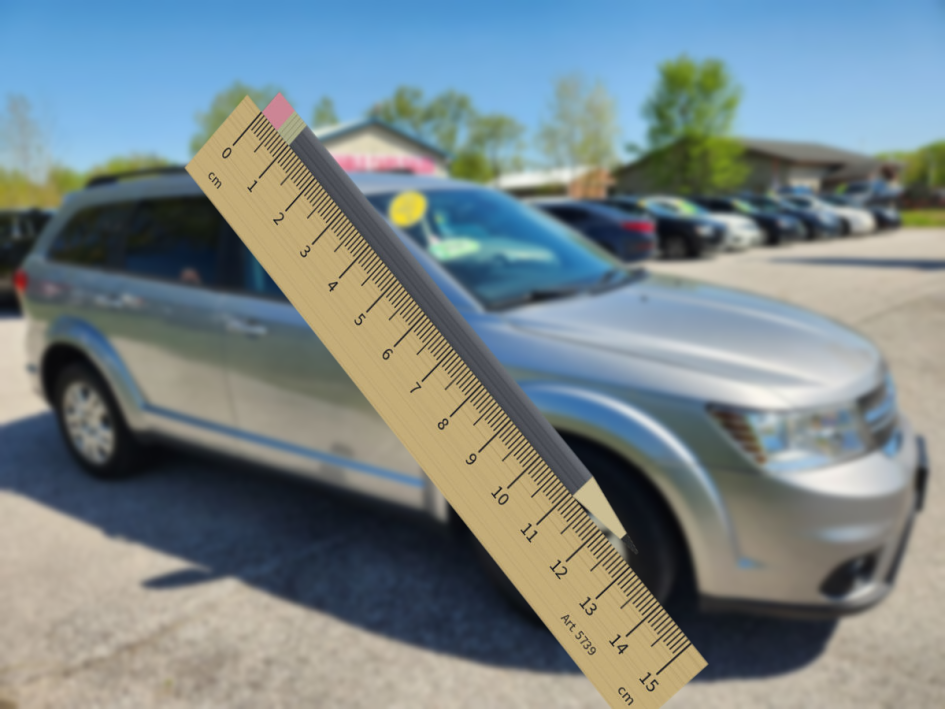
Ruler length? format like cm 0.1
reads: cm 12.9
